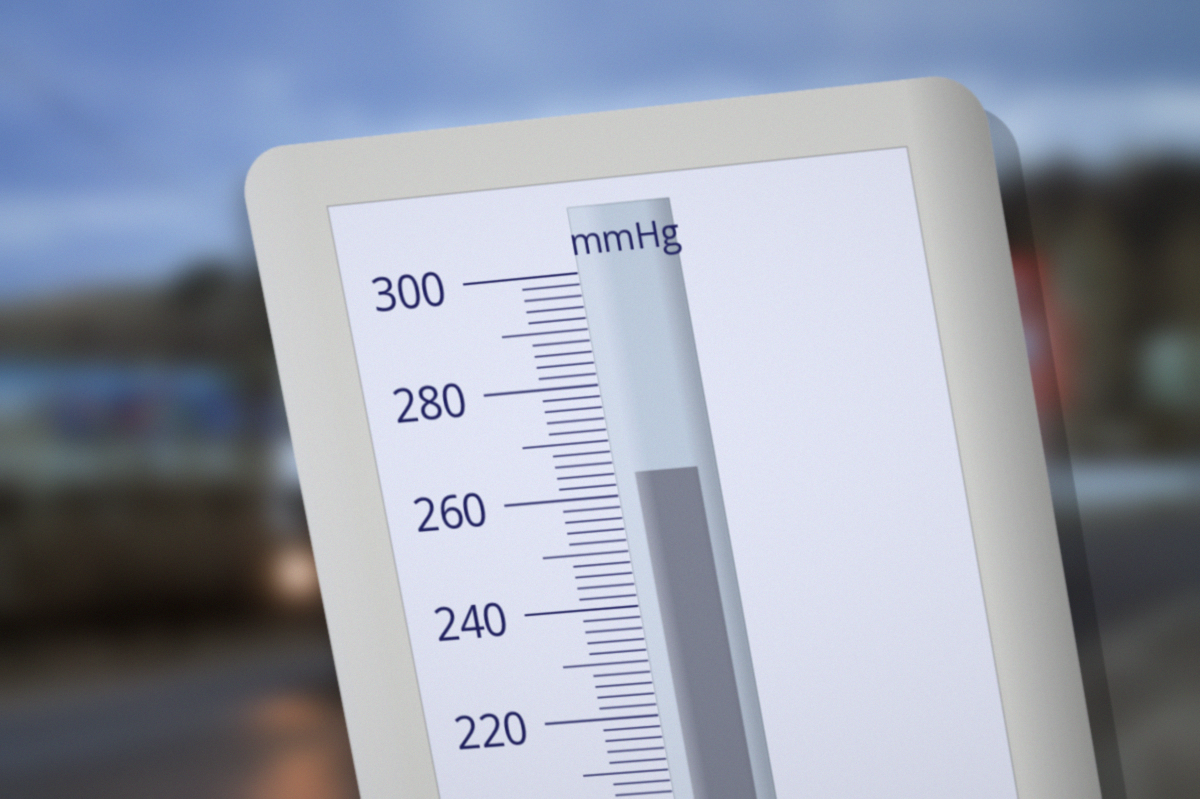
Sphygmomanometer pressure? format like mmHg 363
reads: mmHg 264
